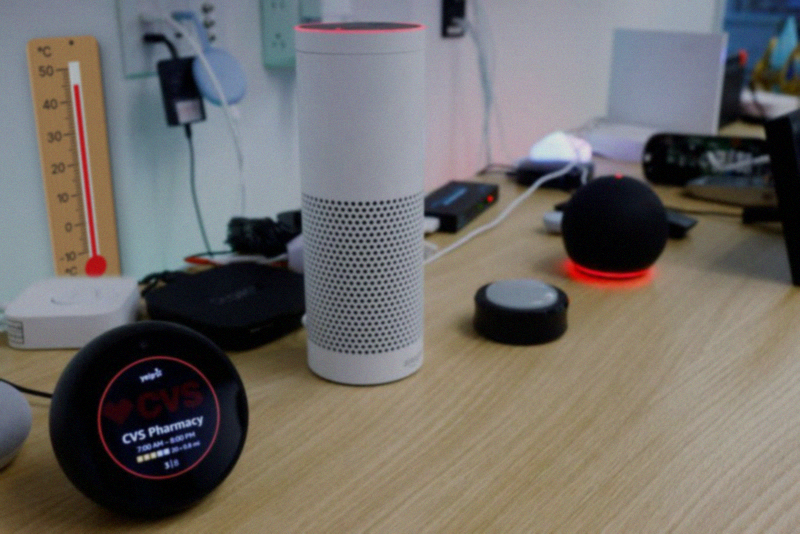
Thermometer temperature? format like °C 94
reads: °C 45
